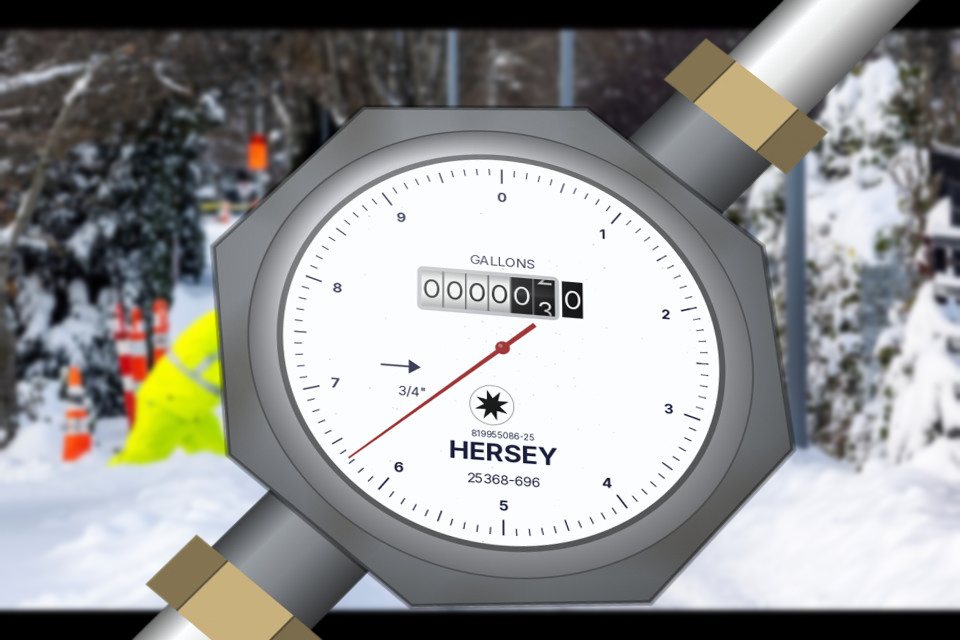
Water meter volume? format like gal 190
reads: gal 26.3
